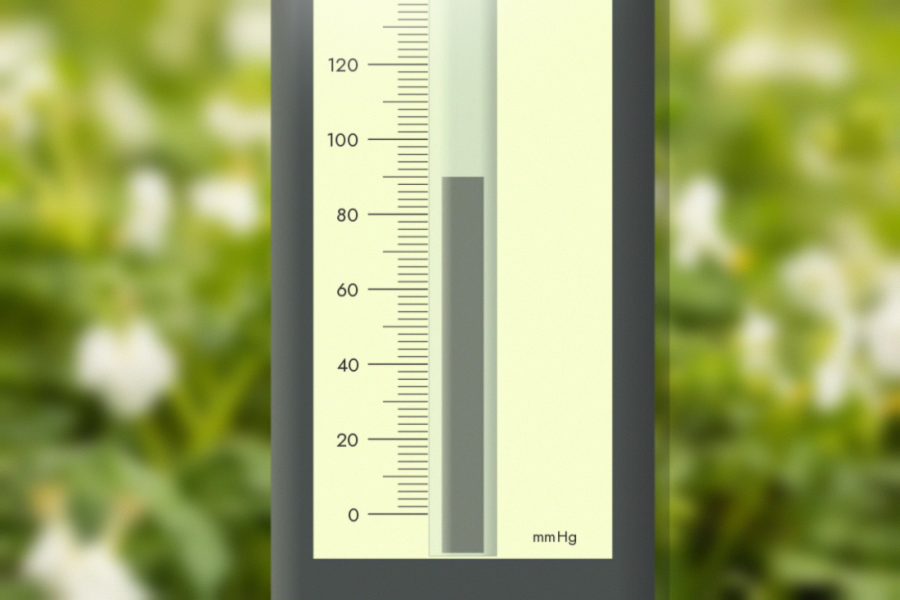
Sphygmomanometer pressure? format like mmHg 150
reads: mmHg 90
